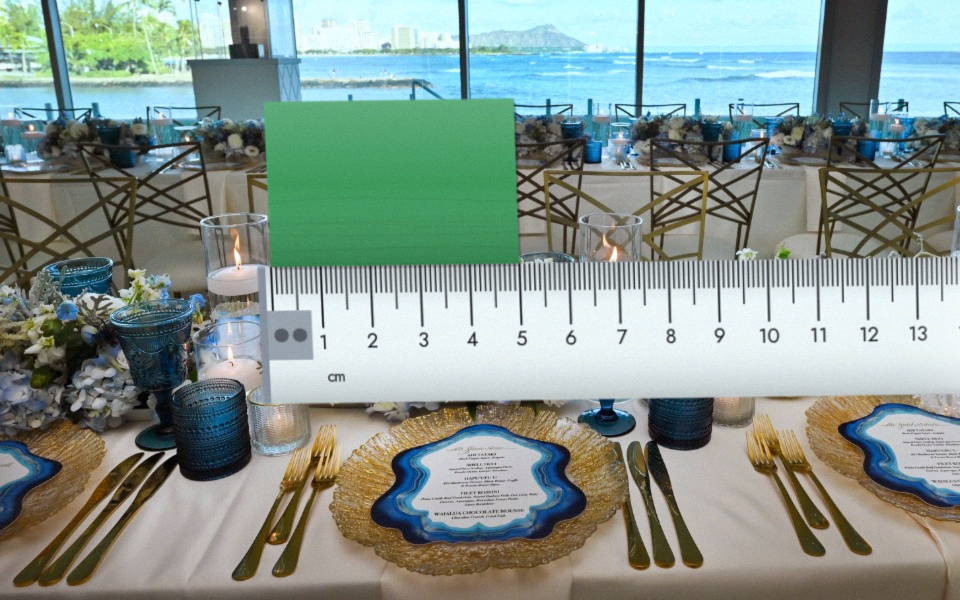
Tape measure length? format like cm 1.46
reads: cm 5
